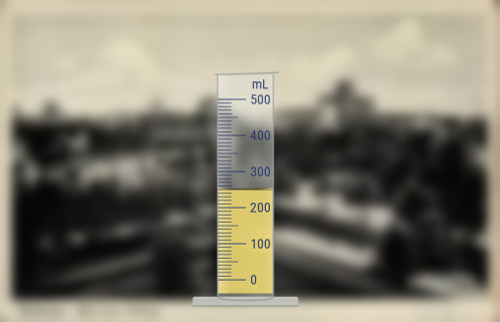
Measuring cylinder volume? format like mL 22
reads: mL 250
